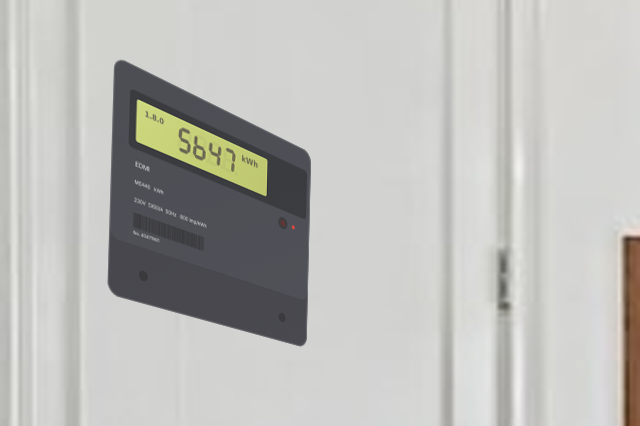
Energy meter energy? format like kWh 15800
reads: kWh 5647
